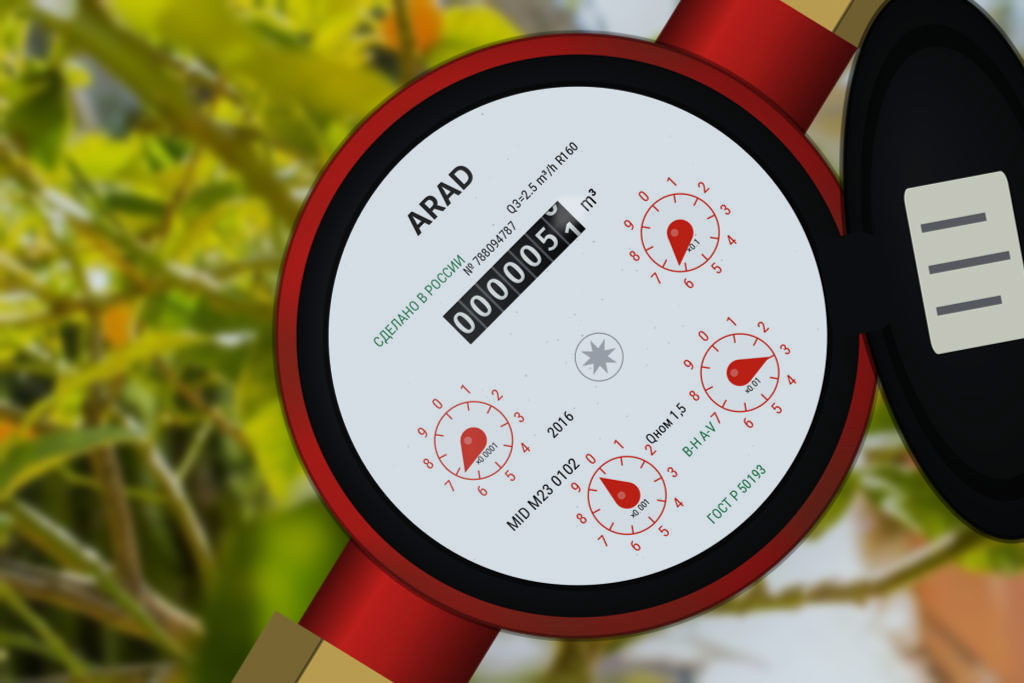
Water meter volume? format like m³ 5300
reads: m³ 50.6296
